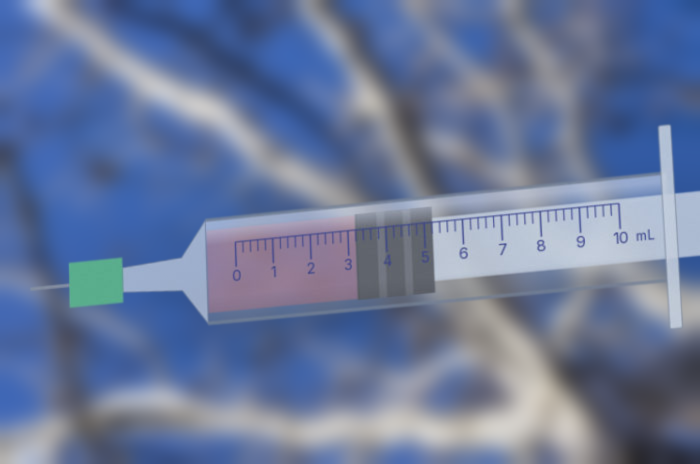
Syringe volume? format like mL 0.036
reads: mL 3.2
